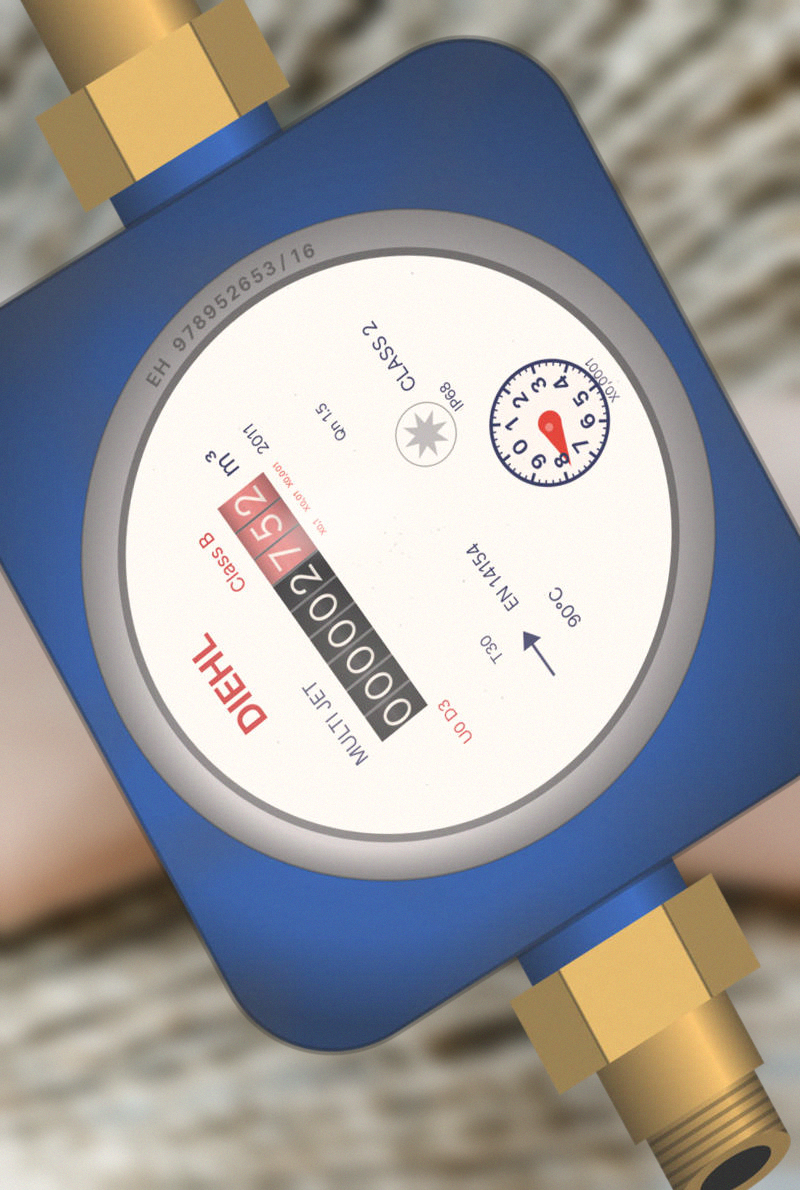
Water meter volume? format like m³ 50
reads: m³ 2.7527
